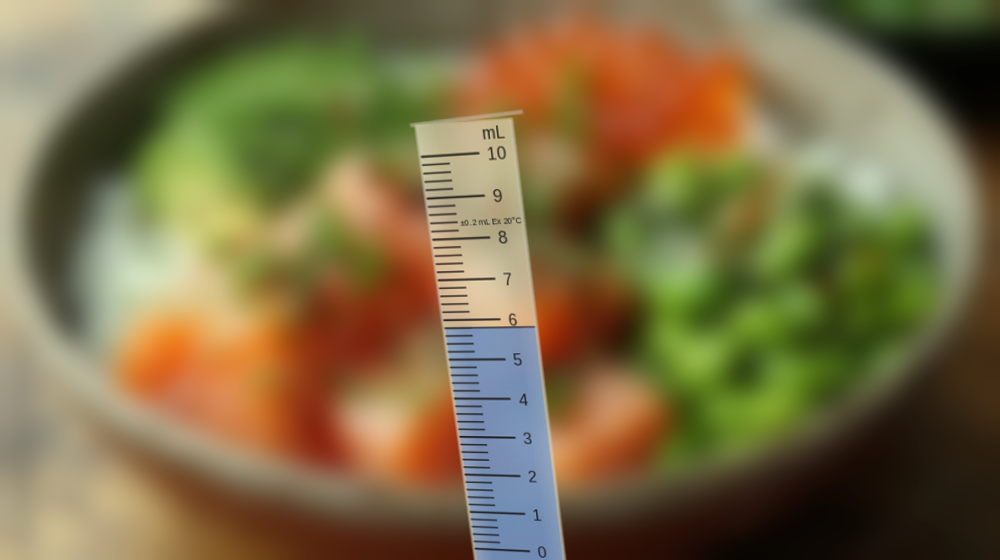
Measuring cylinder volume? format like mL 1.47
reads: mL 5.8
